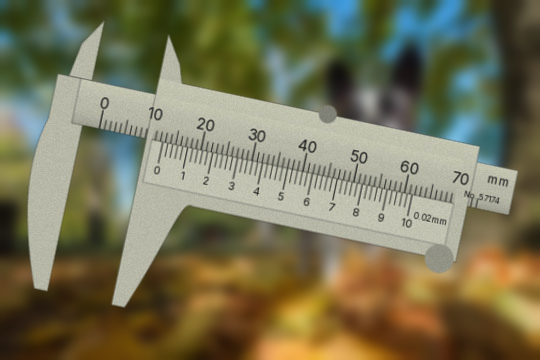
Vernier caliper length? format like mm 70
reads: mm 12.5
